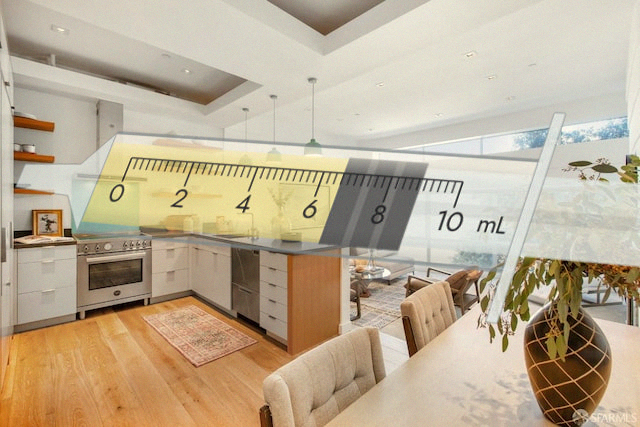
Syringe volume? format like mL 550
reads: mL 6.6
